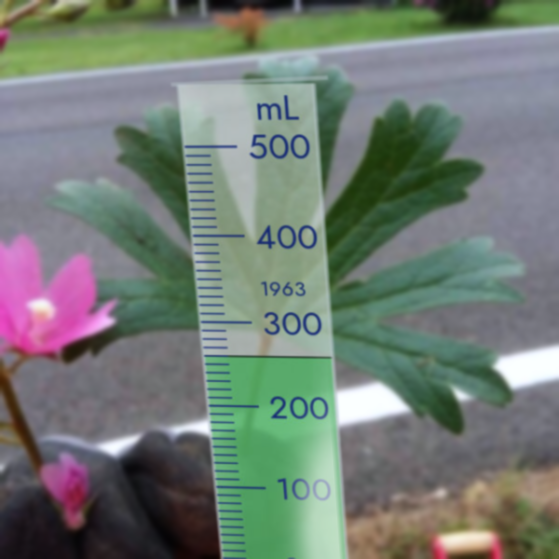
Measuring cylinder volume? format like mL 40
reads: mL 260
